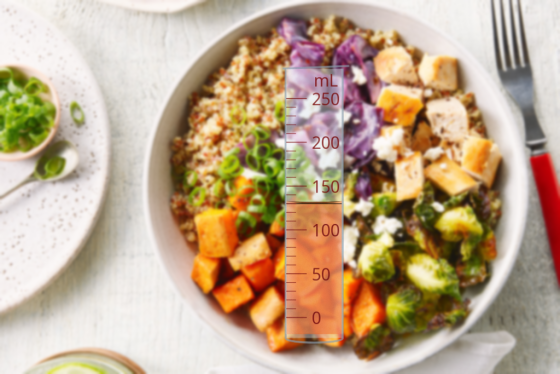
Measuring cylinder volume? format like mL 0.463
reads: mL 130
